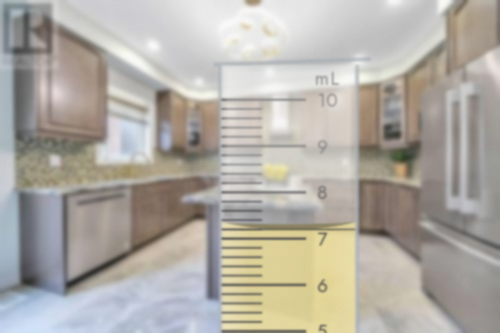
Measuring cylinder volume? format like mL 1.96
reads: mL 7.2
